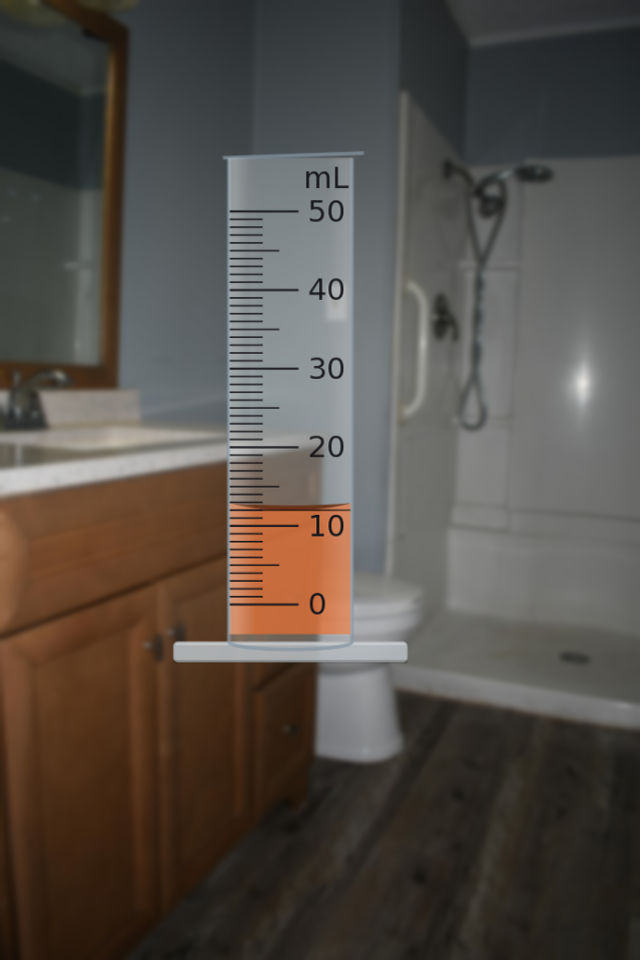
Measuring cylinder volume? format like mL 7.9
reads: mL 12
